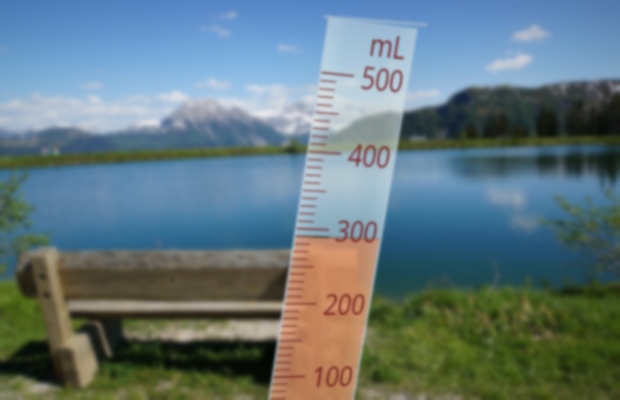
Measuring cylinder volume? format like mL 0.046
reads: mL 290
